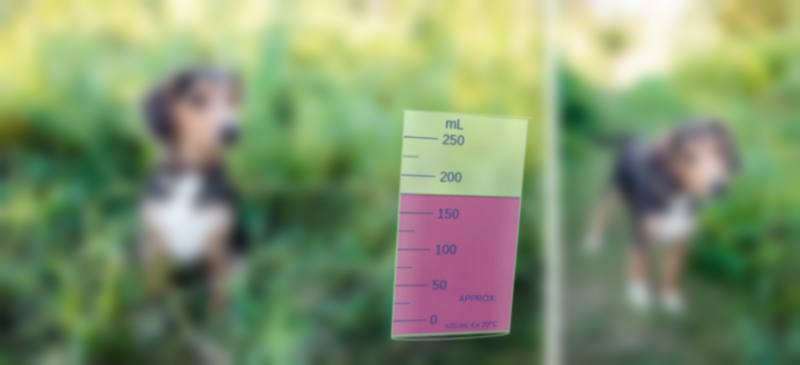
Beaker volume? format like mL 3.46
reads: mL 175
